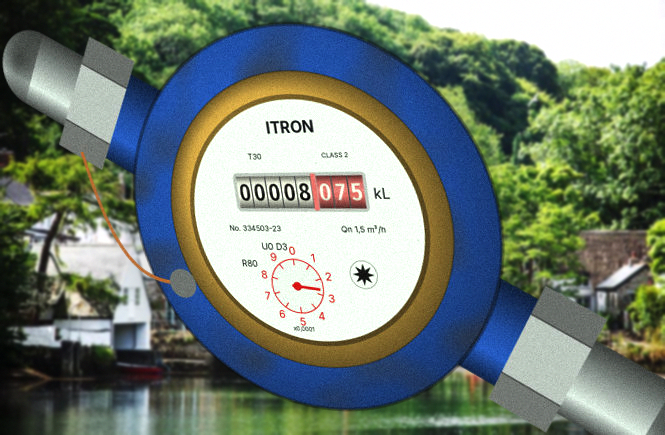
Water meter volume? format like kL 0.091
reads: kL 8.0752
